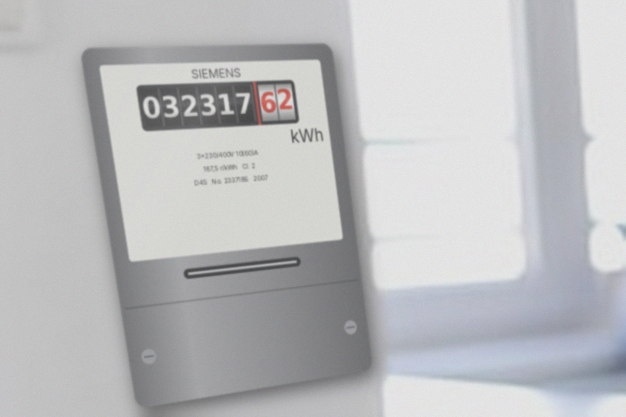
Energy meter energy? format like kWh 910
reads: kWh 32317.62
